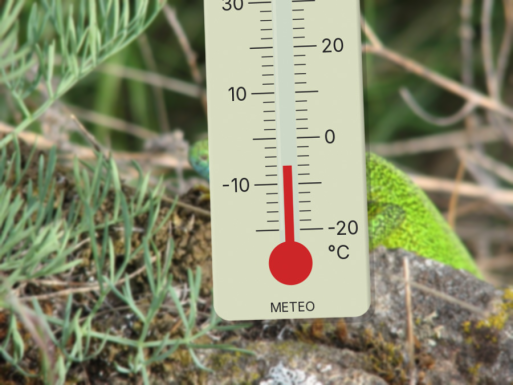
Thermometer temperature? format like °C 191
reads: °C -6
